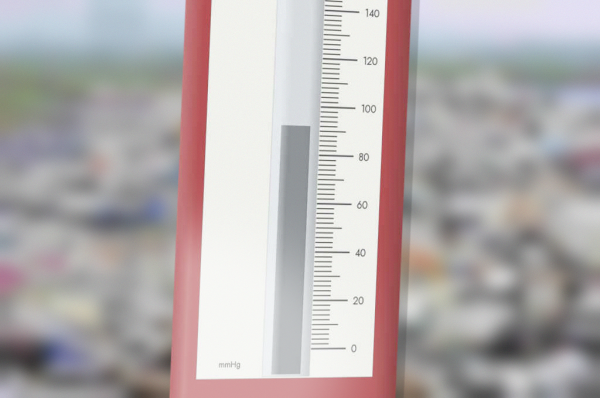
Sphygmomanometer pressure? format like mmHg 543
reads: mmHg 92
